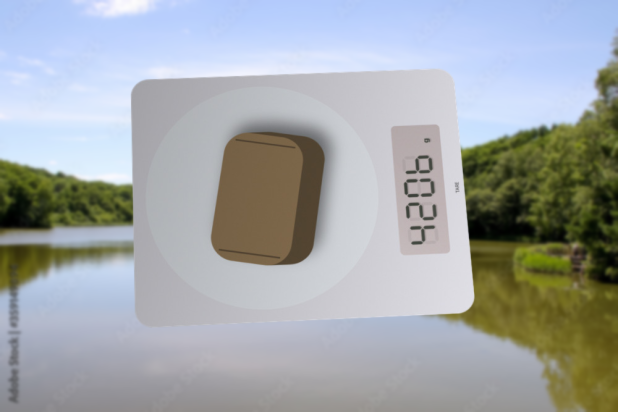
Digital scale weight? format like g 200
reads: g 4206
